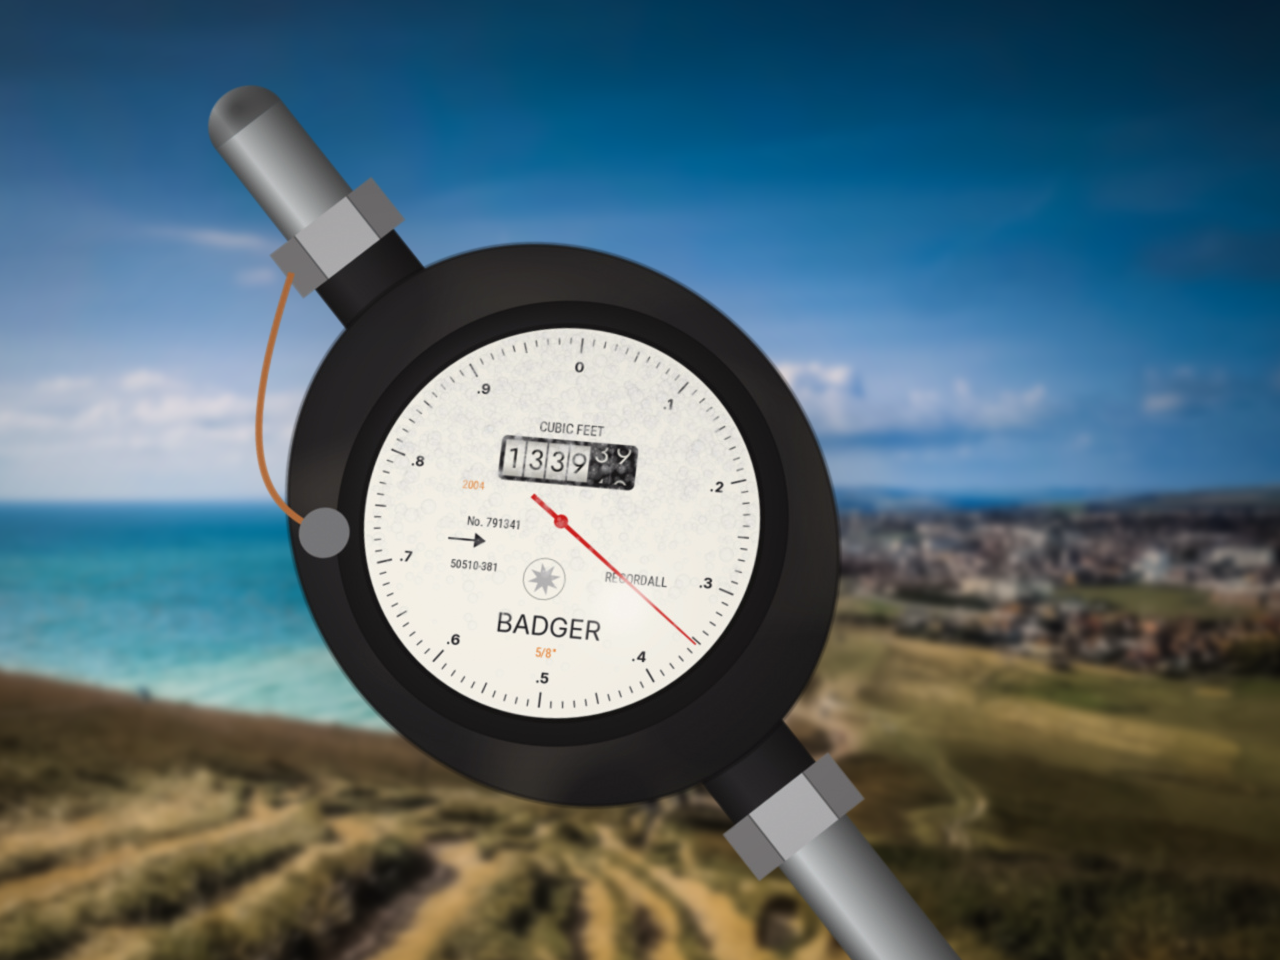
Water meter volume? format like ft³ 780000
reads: ft³ 133939.35
